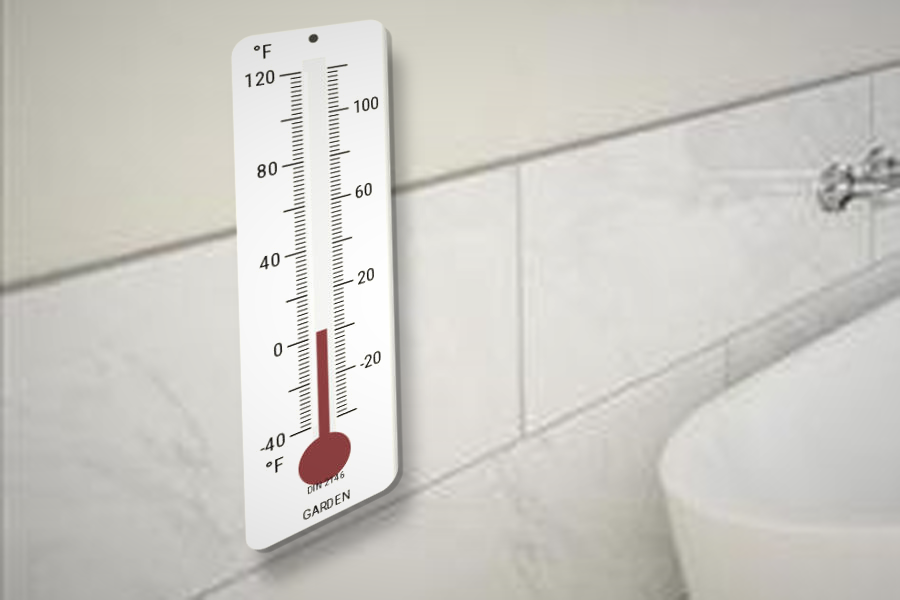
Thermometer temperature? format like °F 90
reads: °F 2
